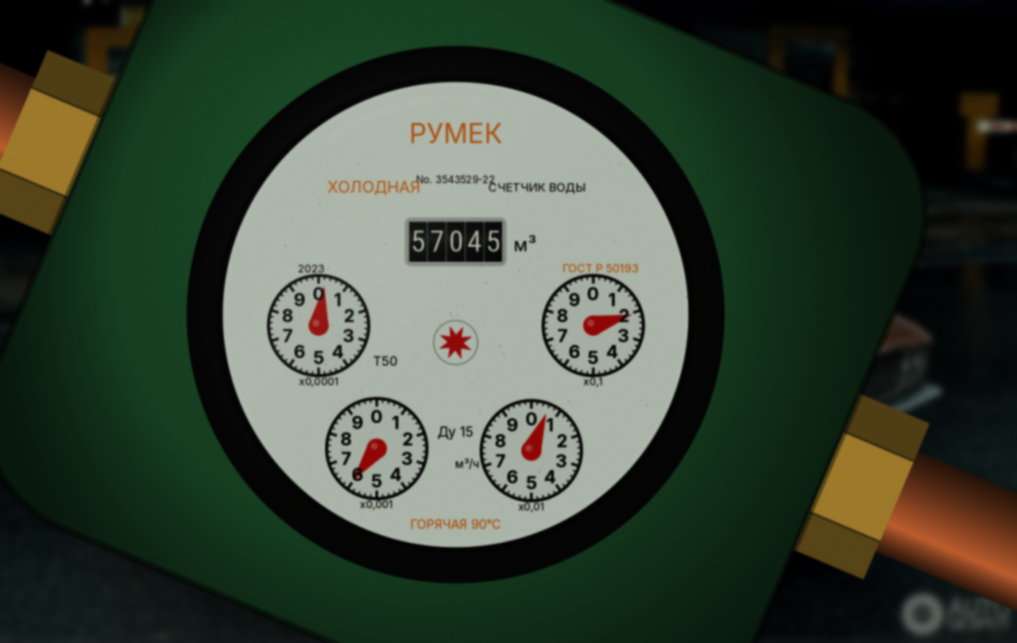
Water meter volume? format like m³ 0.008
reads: m³ 57045.2060
